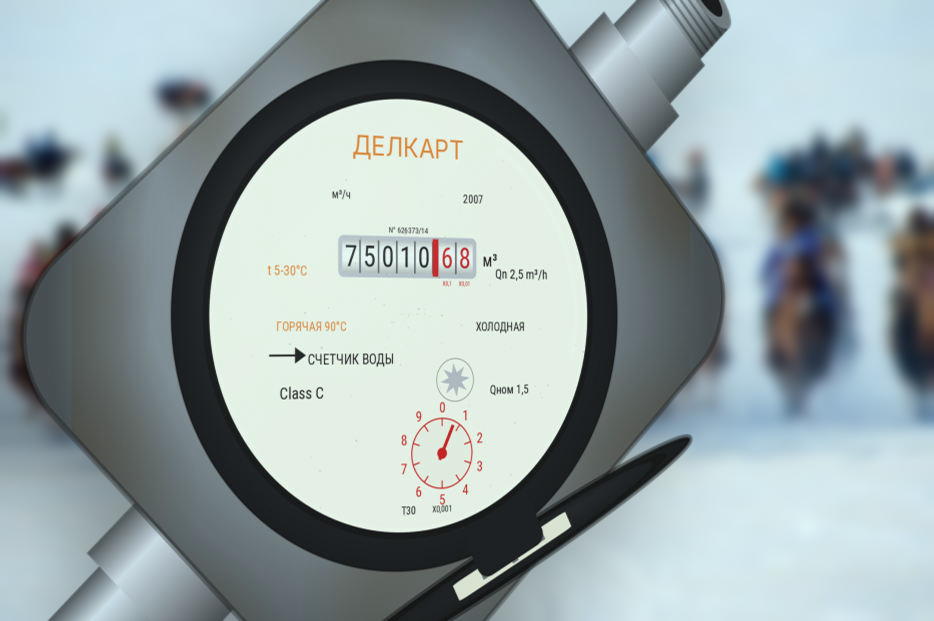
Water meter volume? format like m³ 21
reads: m³ 75010.680
